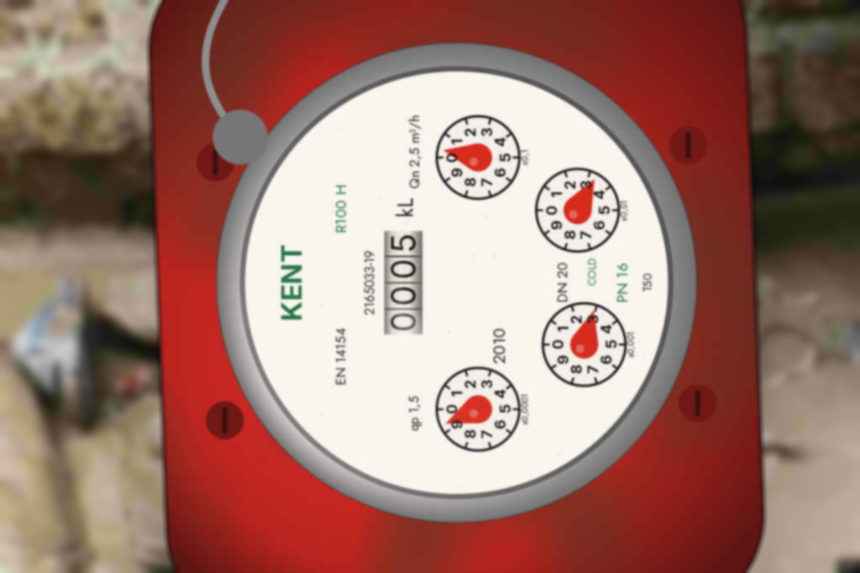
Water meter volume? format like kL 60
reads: kL 5.0329
